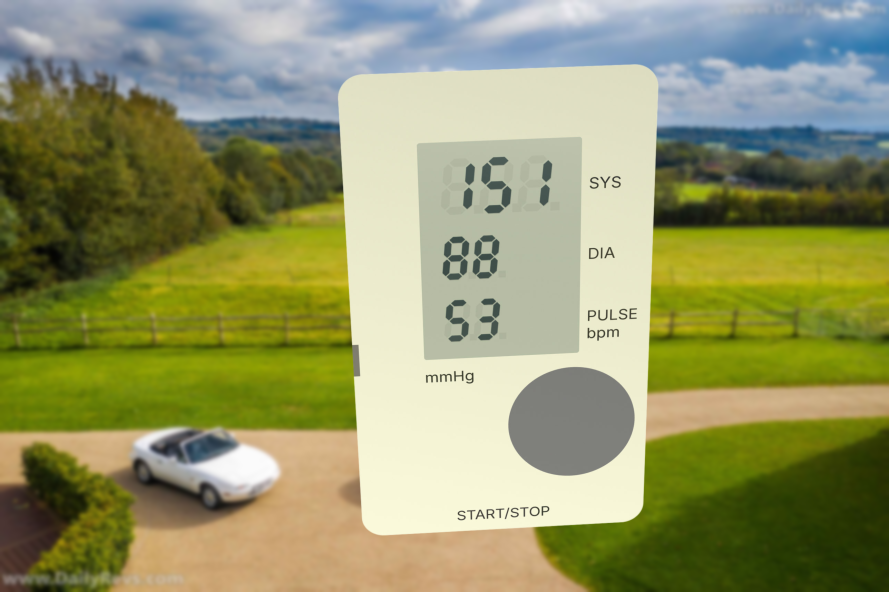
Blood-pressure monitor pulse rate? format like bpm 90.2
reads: bpm 53
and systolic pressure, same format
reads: mmHg 151
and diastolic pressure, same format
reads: mmHg 88
